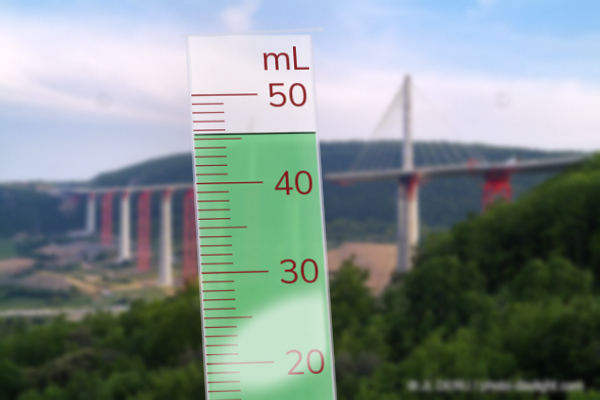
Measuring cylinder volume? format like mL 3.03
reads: mL 45.5
